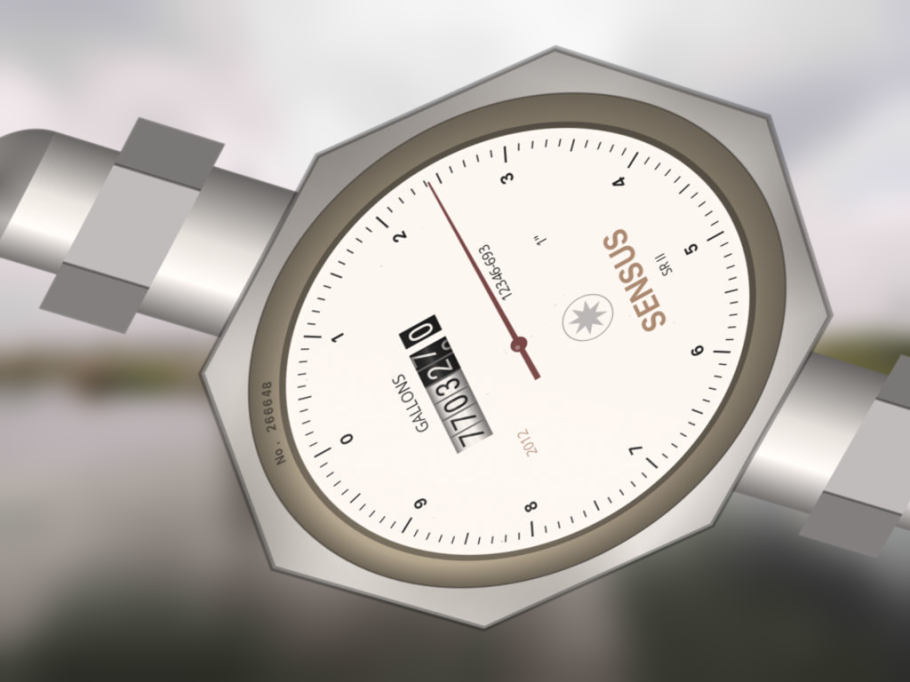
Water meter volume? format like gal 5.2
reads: gal 7703272.4
